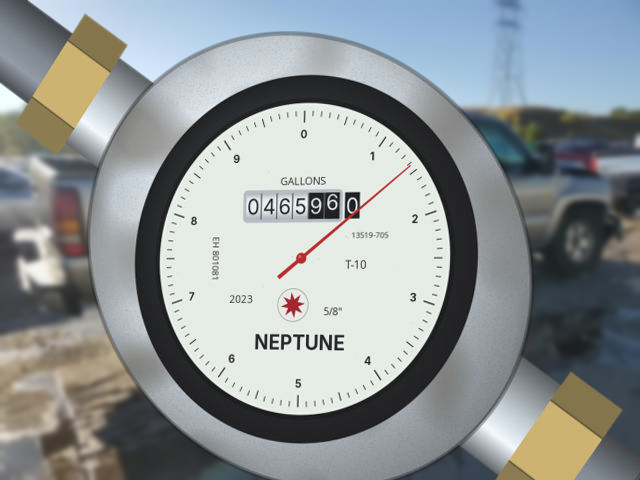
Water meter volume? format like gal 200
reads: gal 465961.4
